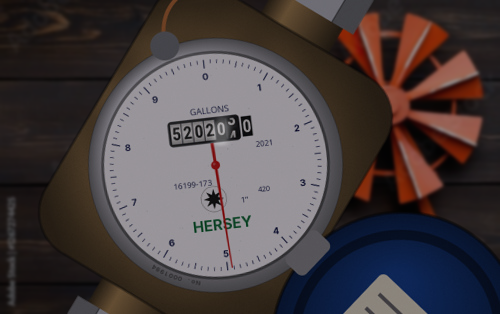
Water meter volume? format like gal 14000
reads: gal 5202034.9
